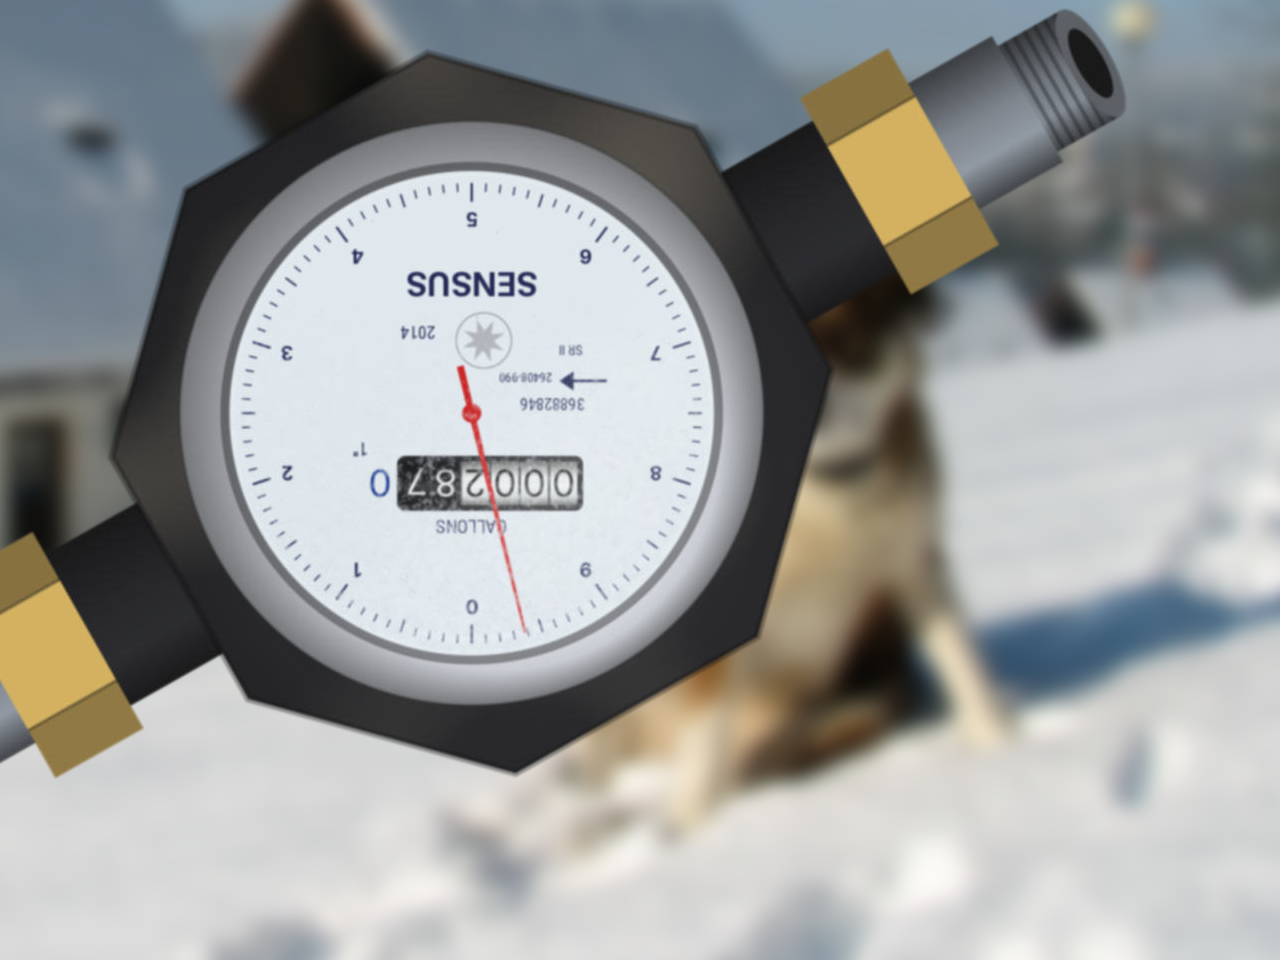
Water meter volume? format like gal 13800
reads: gal 2869.6
